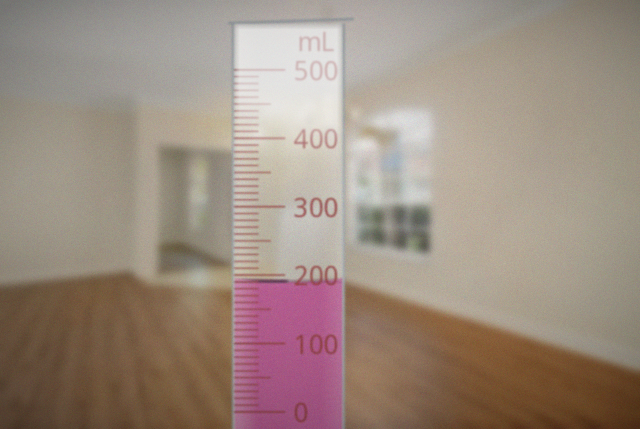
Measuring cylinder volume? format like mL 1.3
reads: mL 190
